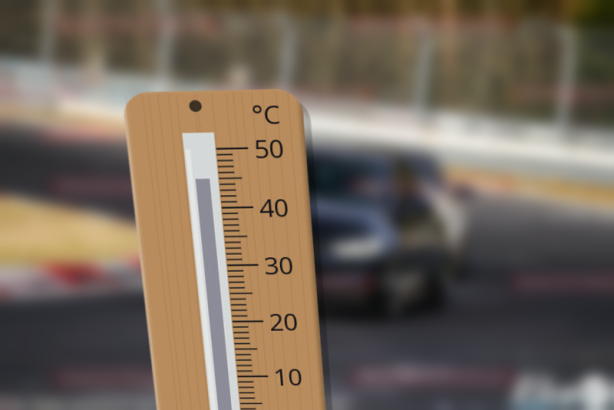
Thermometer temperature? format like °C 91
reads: °C 45
